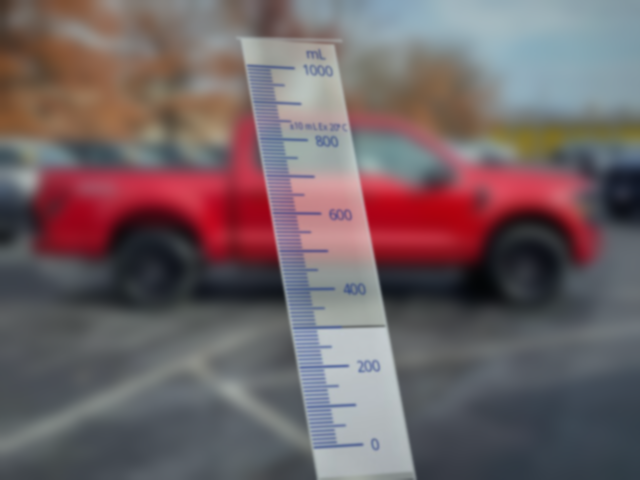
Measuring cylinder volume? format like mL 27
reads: mL 300
